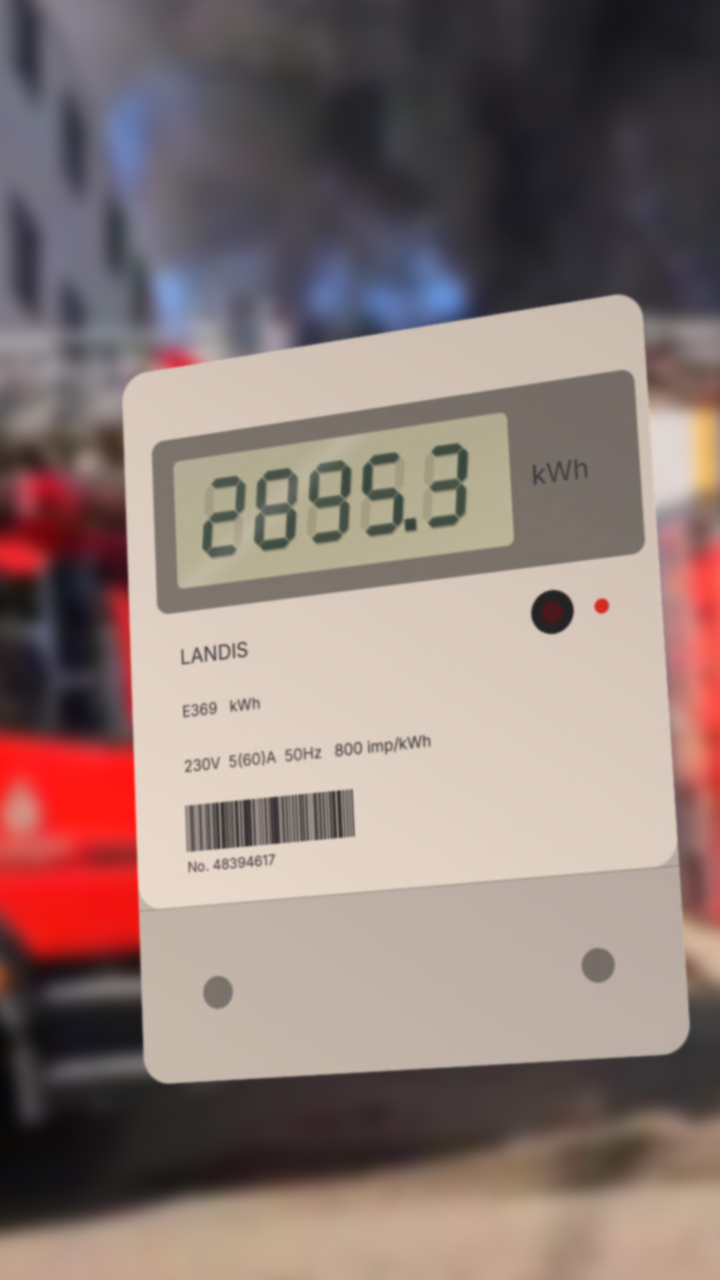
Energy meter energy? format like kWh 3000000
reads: kWh 2895.3
